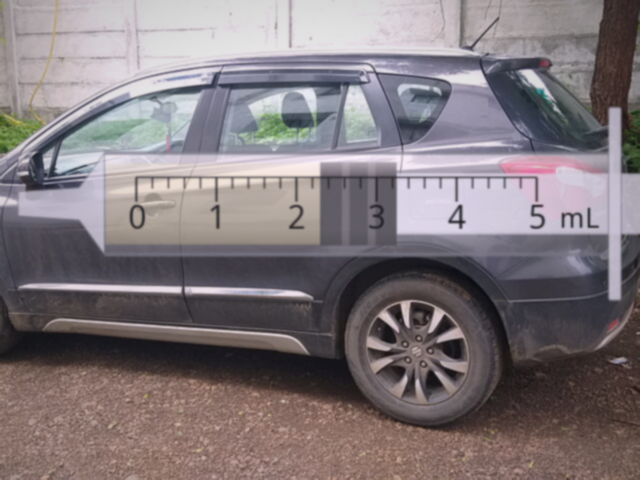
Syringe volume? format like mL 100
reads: mL 2.3
